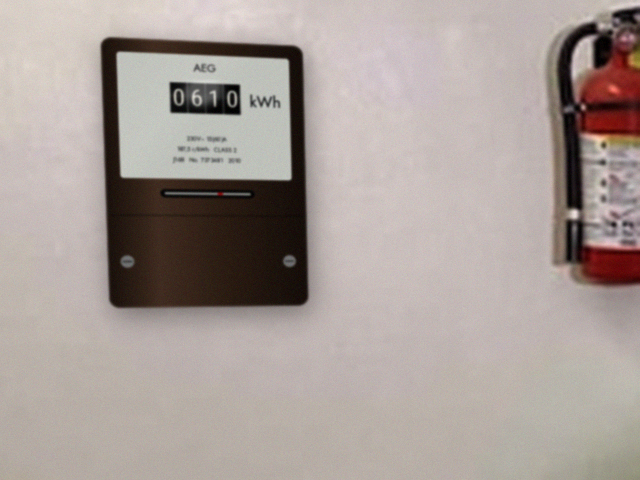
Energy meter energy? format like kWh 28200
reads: kWh 610
